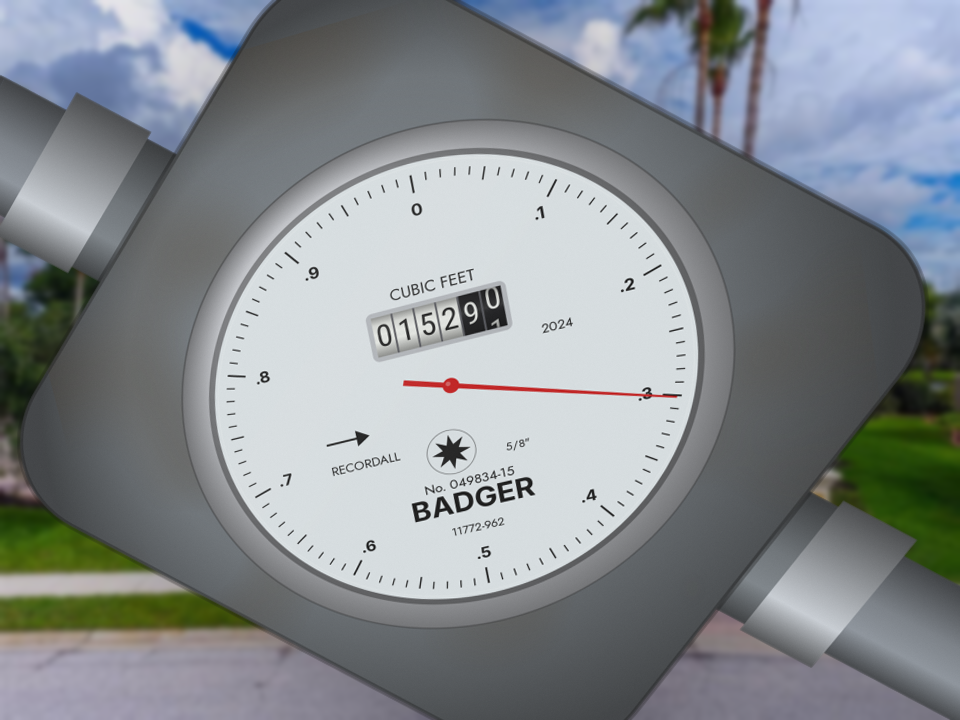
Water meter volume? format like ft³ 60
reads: ft³ 15290.30
